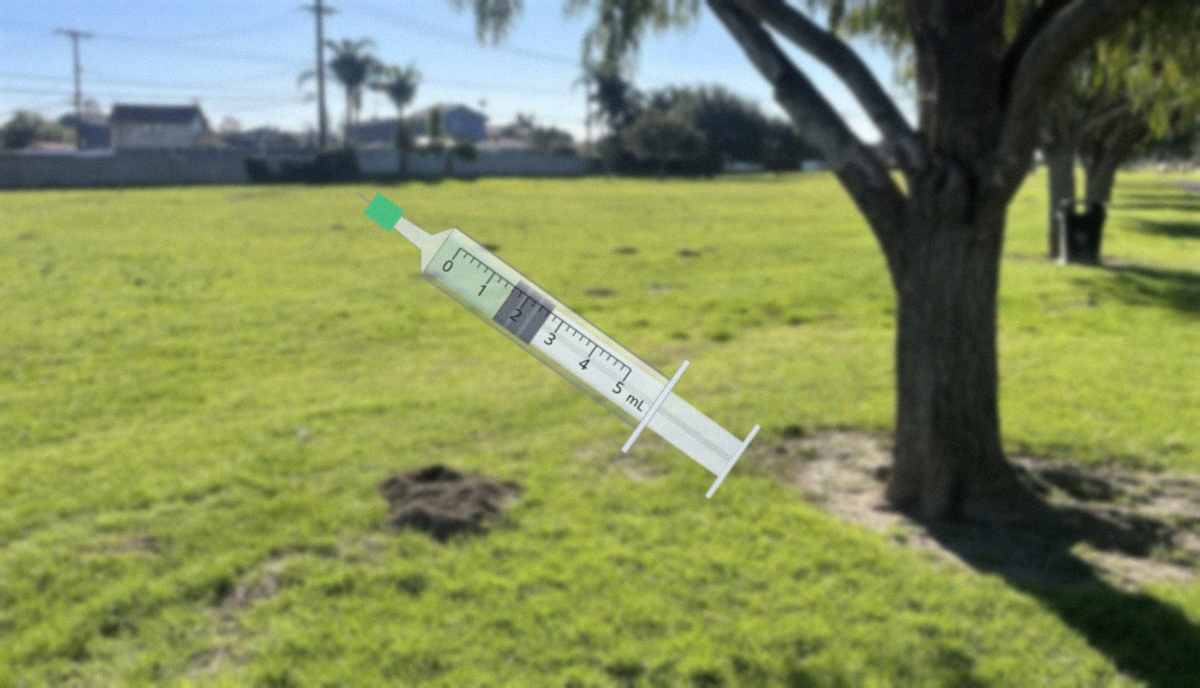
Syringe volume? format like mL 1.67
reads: mL 1.6
